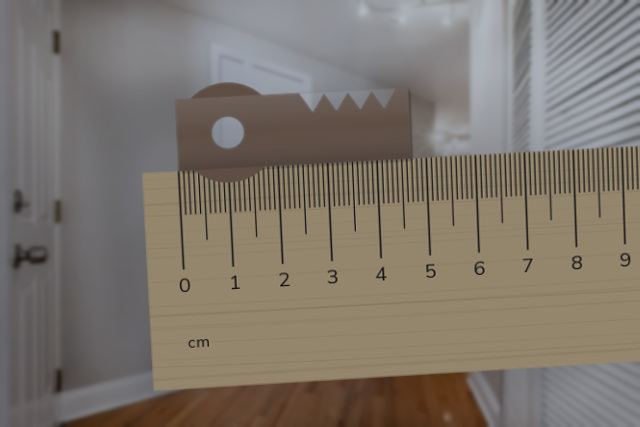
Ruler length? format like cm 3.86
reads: cm 4.7
